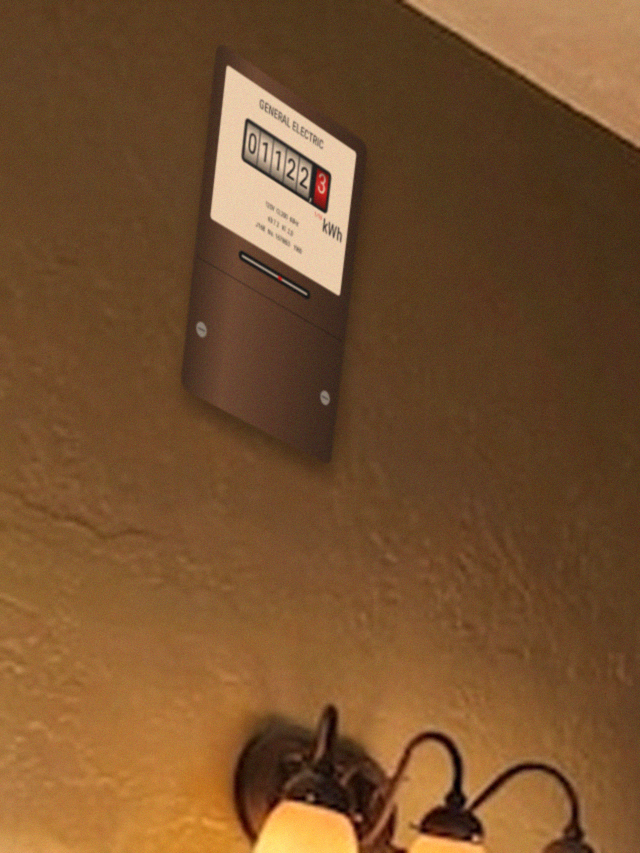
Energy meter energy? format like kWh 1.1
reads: kWh 1122.3
